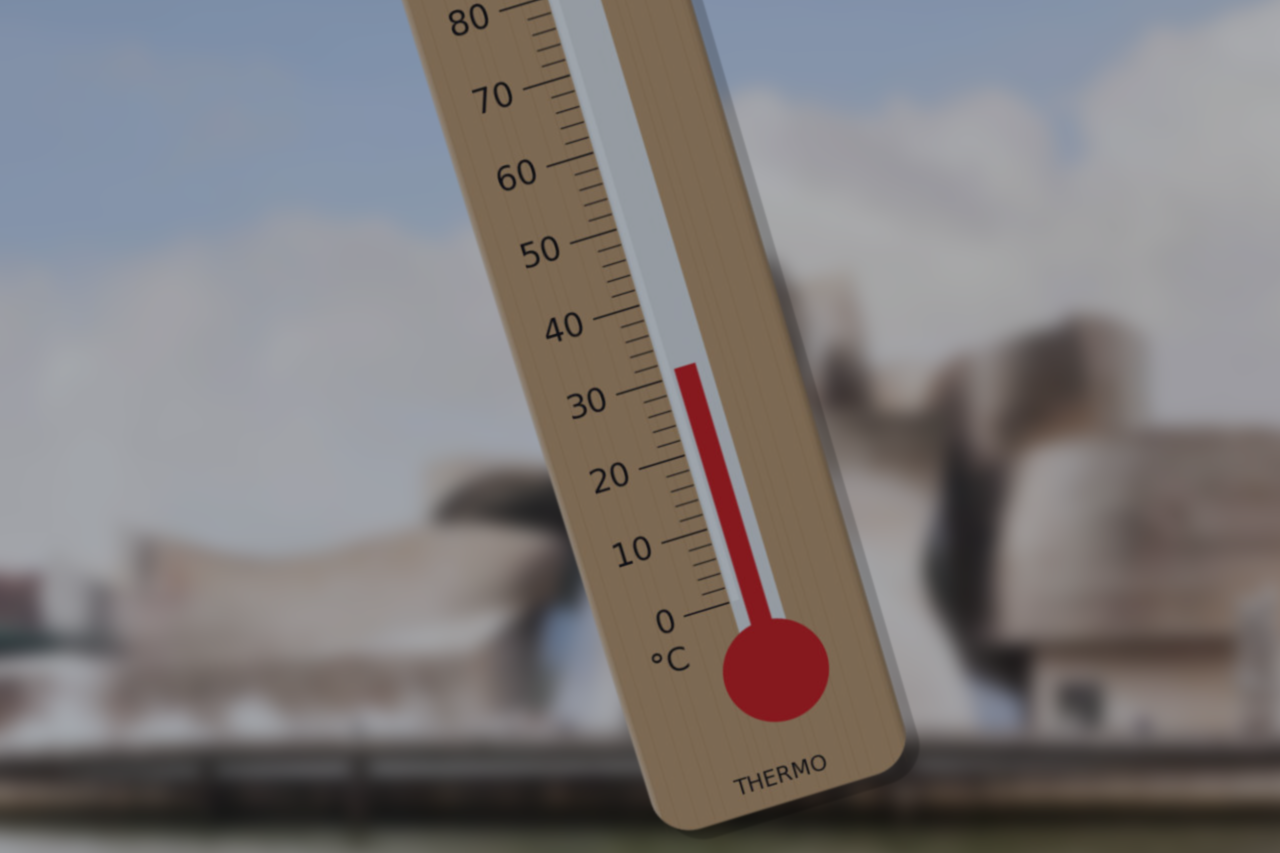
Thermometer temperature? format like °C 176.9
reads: °C 31
